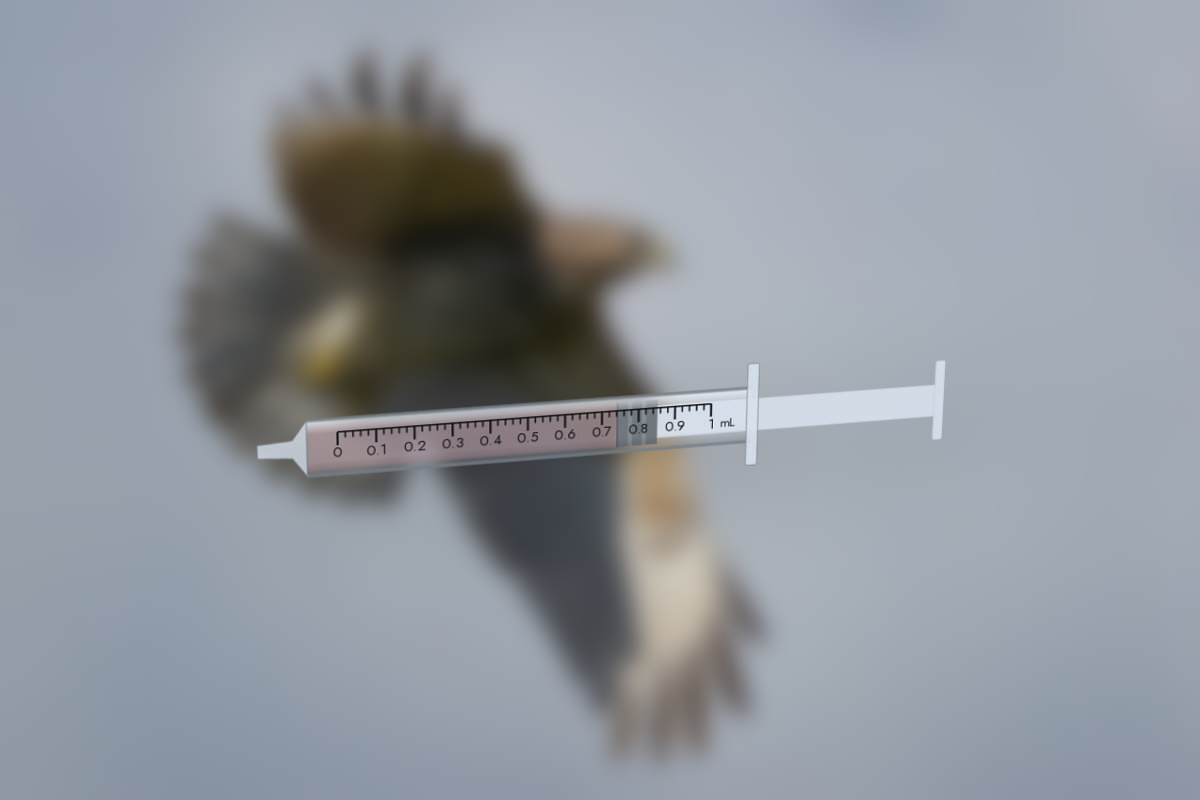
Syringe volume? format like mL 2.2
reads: mL 0.74
